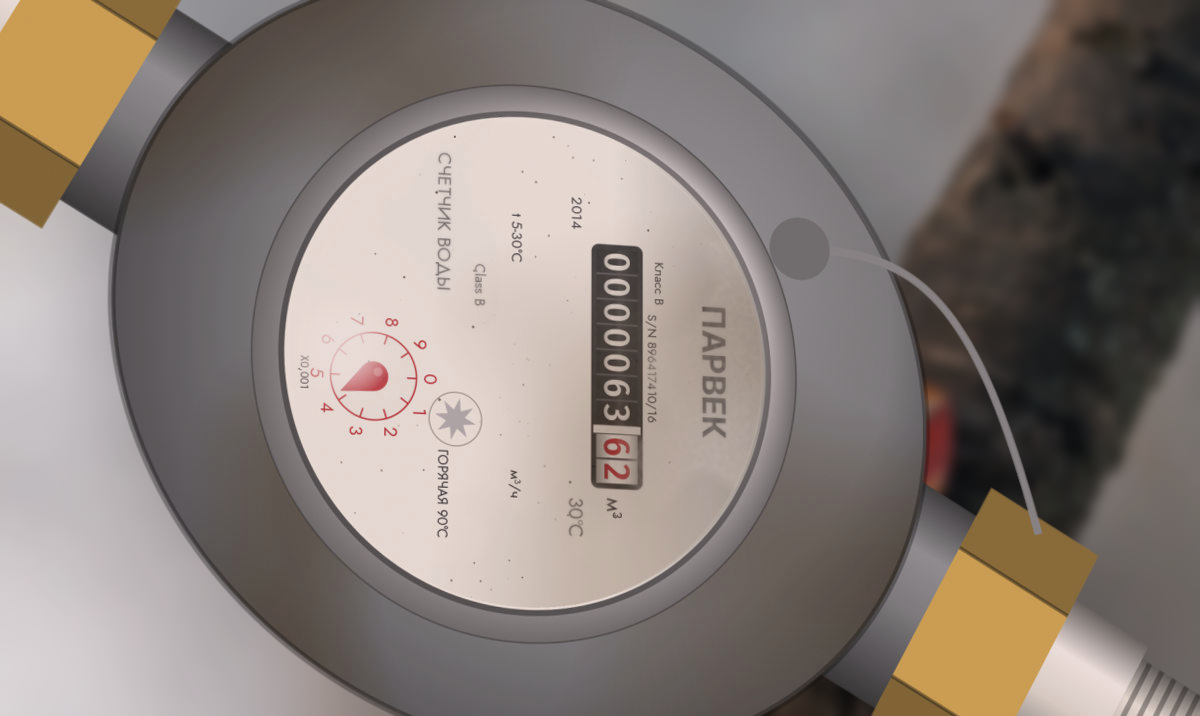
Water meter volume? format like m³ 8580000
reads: m³ 63.624
